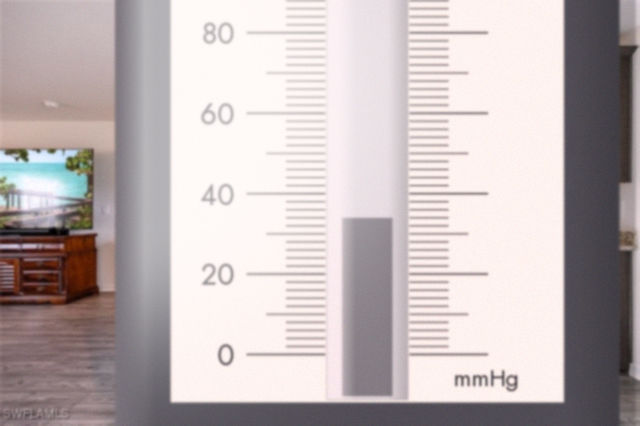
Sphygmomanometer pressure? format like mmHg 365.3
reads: mmHg 34
